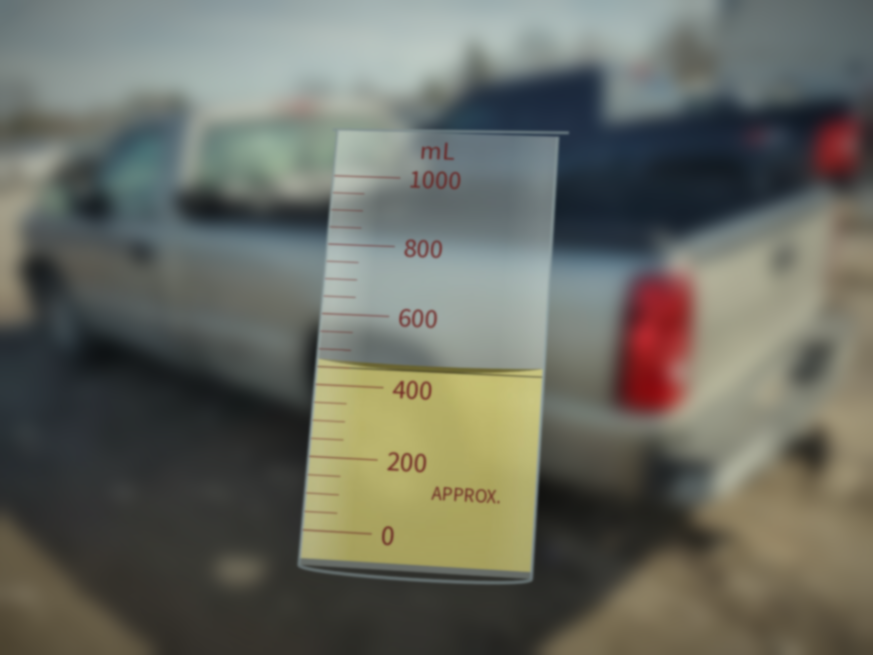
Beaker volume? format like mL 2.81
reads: mL 450
